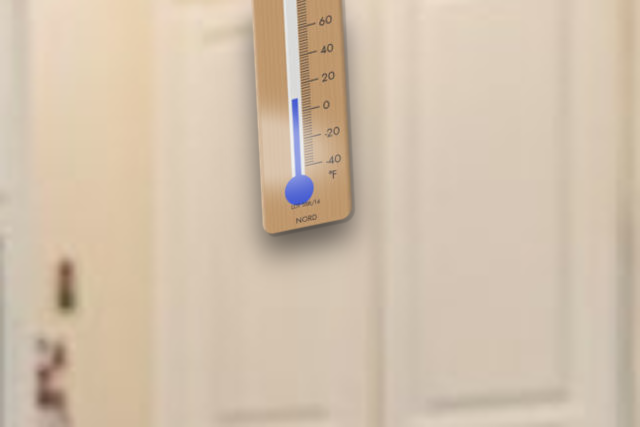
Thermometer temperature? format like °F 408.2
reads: °F 10
